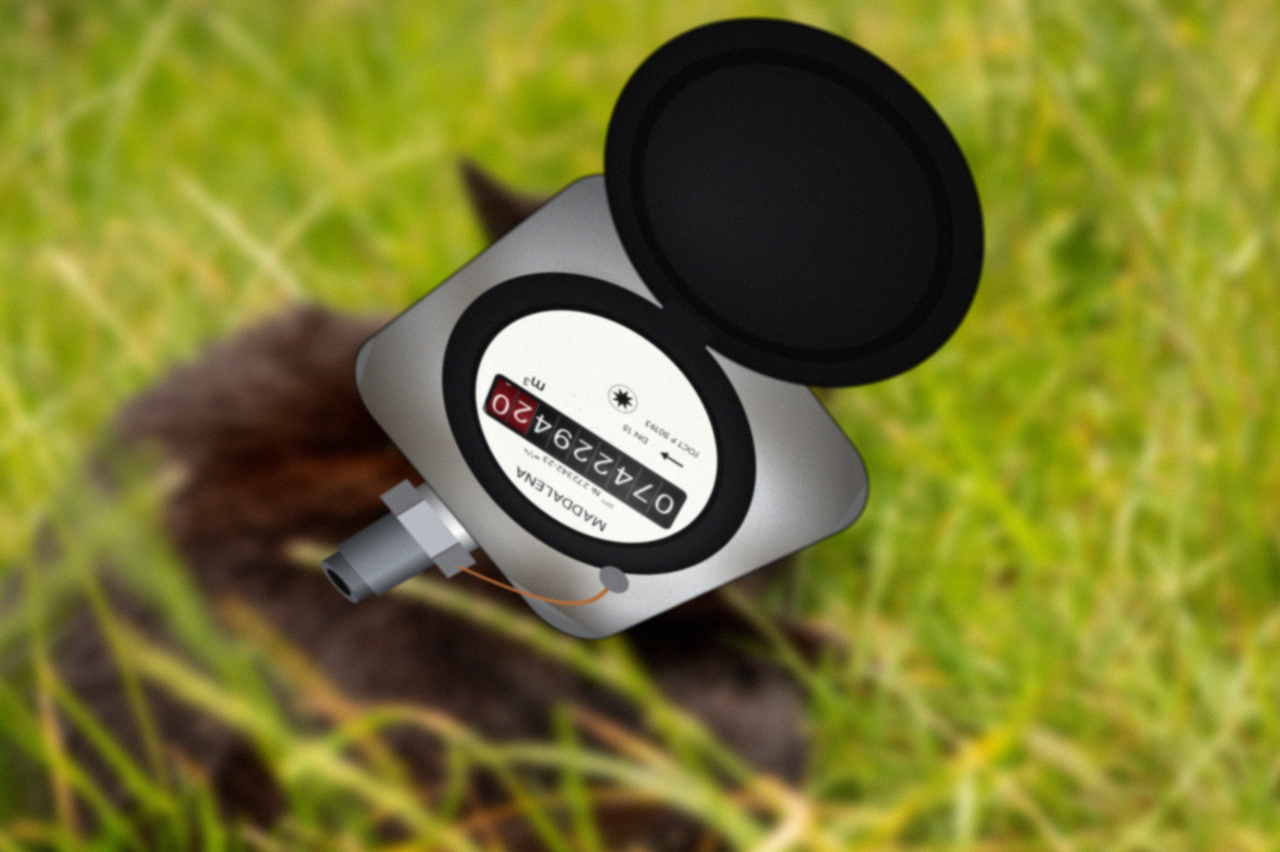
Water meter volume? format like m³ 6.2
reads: m³ 742294.20
